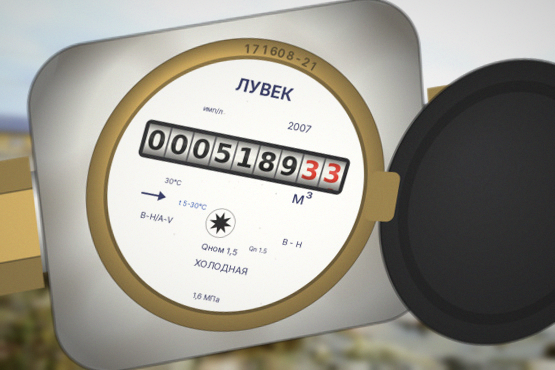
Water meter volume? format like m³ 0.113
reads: m³ 5189.33
